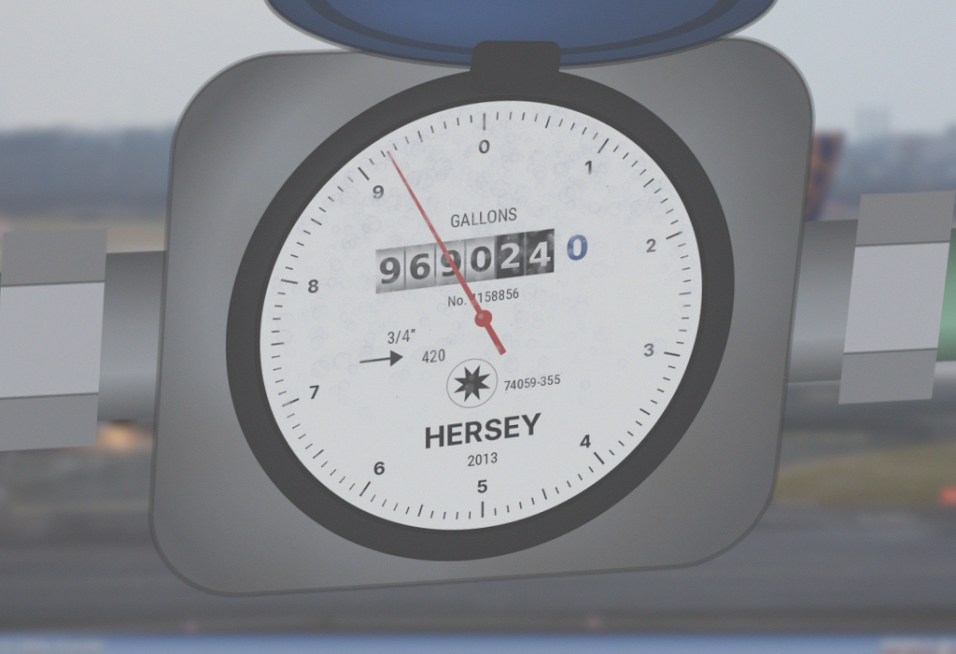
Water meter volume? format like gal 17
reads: gal 9690239.2
